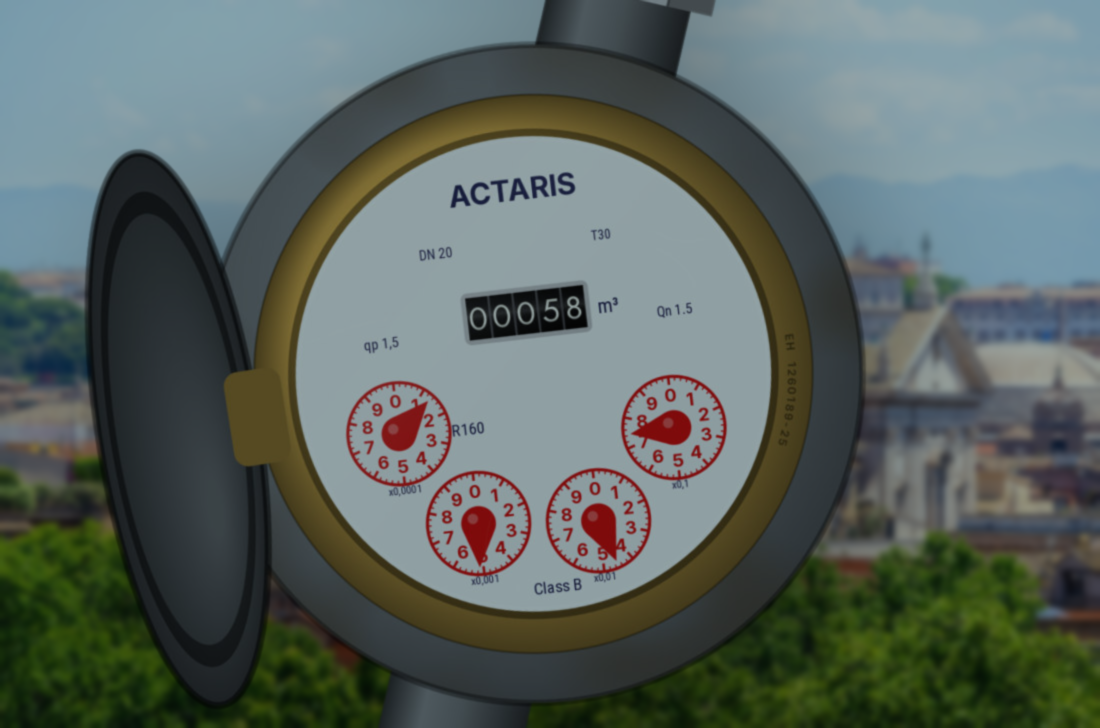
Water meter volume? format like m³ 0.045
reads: m³ 58.7451
